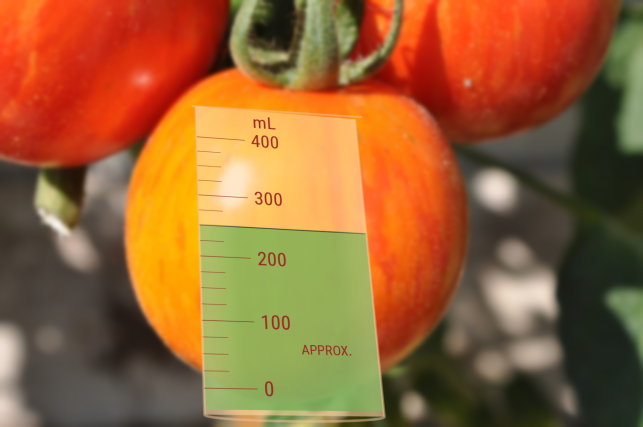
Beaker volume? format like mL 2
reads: mL 250
